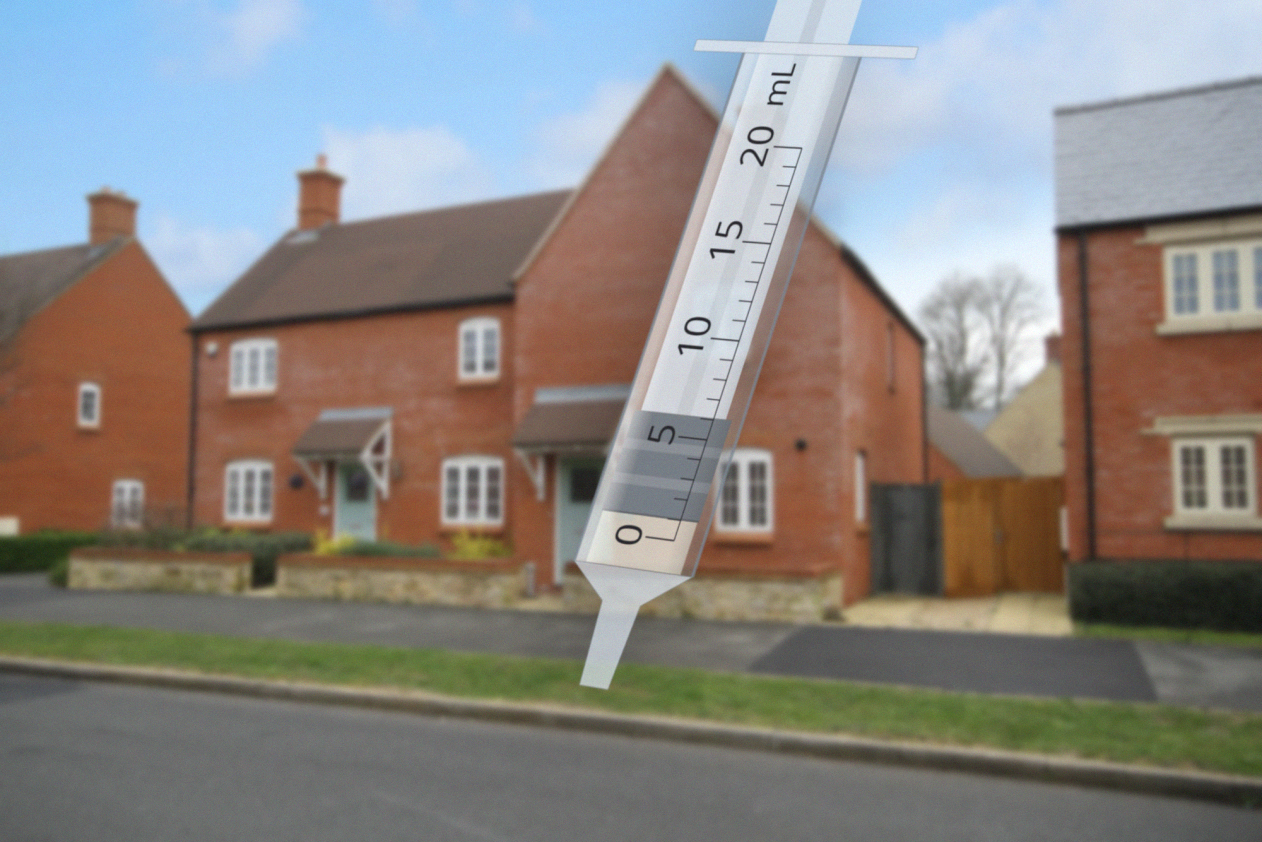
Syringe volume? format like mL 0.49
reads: mL 1
